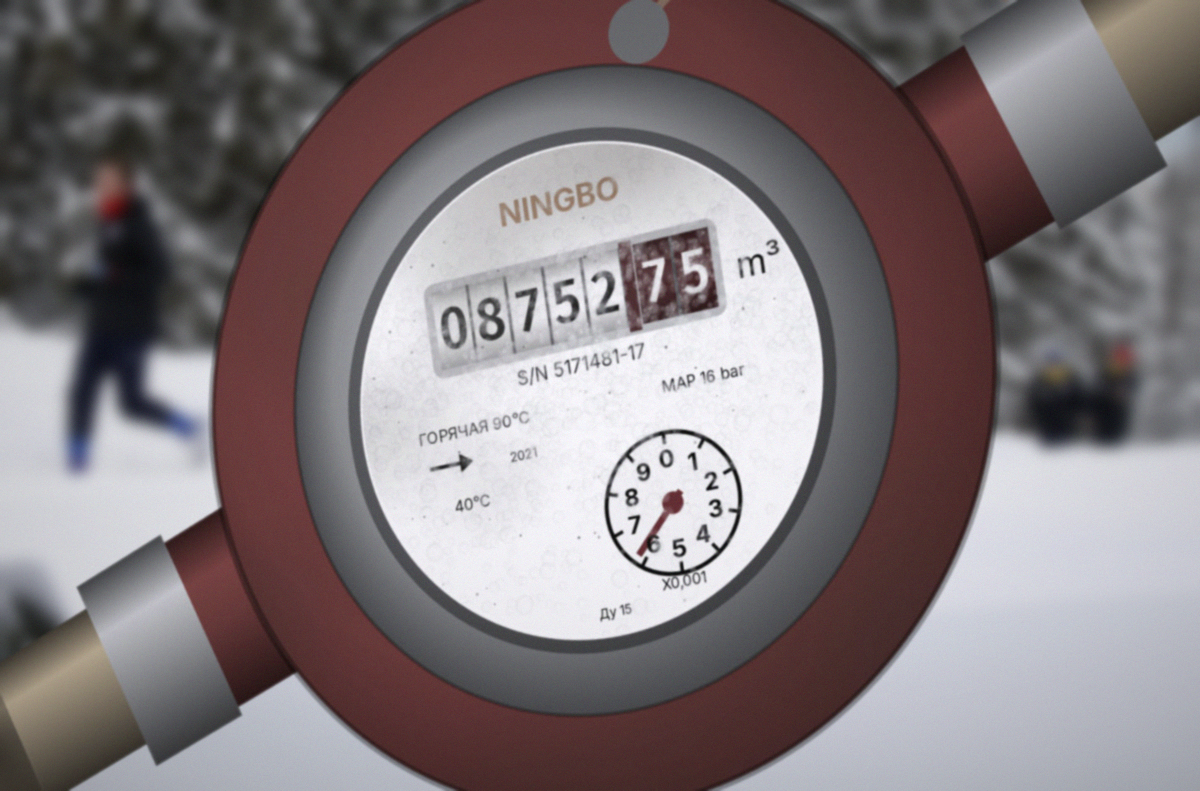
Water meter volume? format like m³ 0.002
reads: m³ 8752.756
